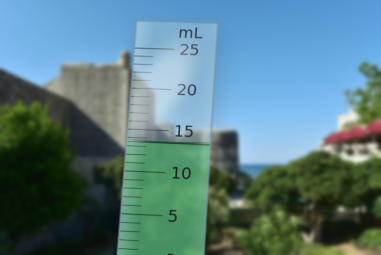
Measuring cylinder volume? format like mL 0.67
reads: mL 13.5
